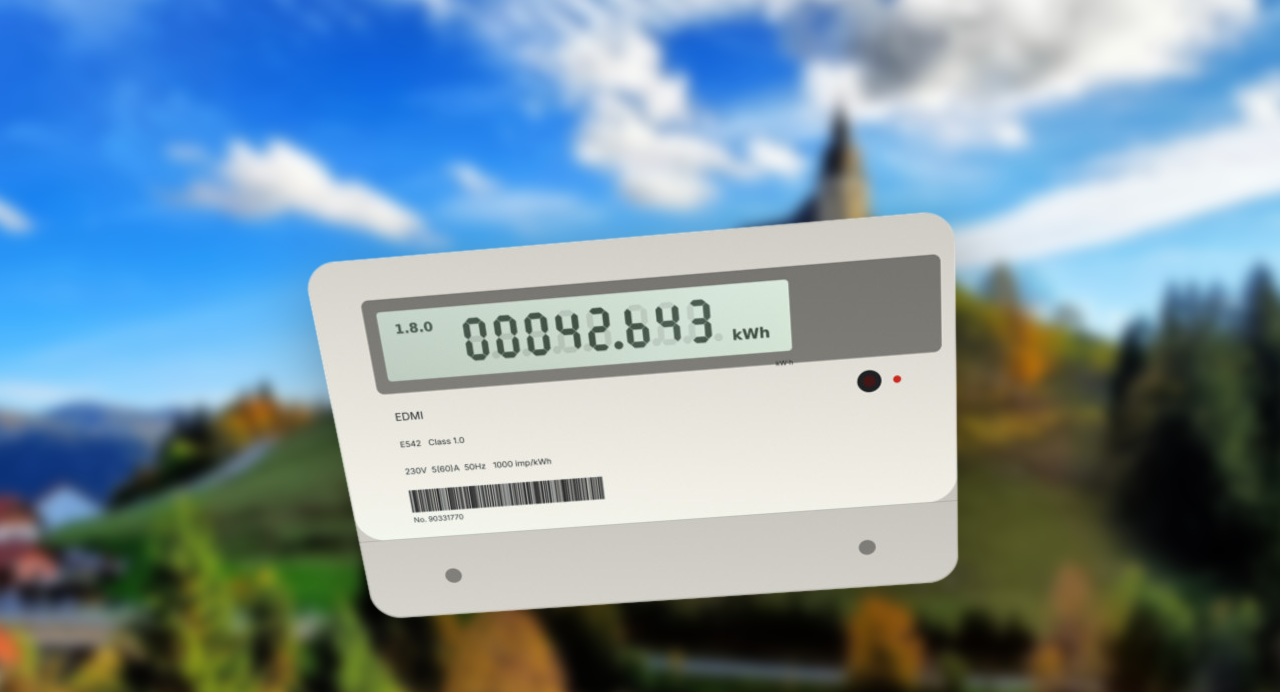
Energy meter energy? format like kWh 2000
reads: kWh 42.643
